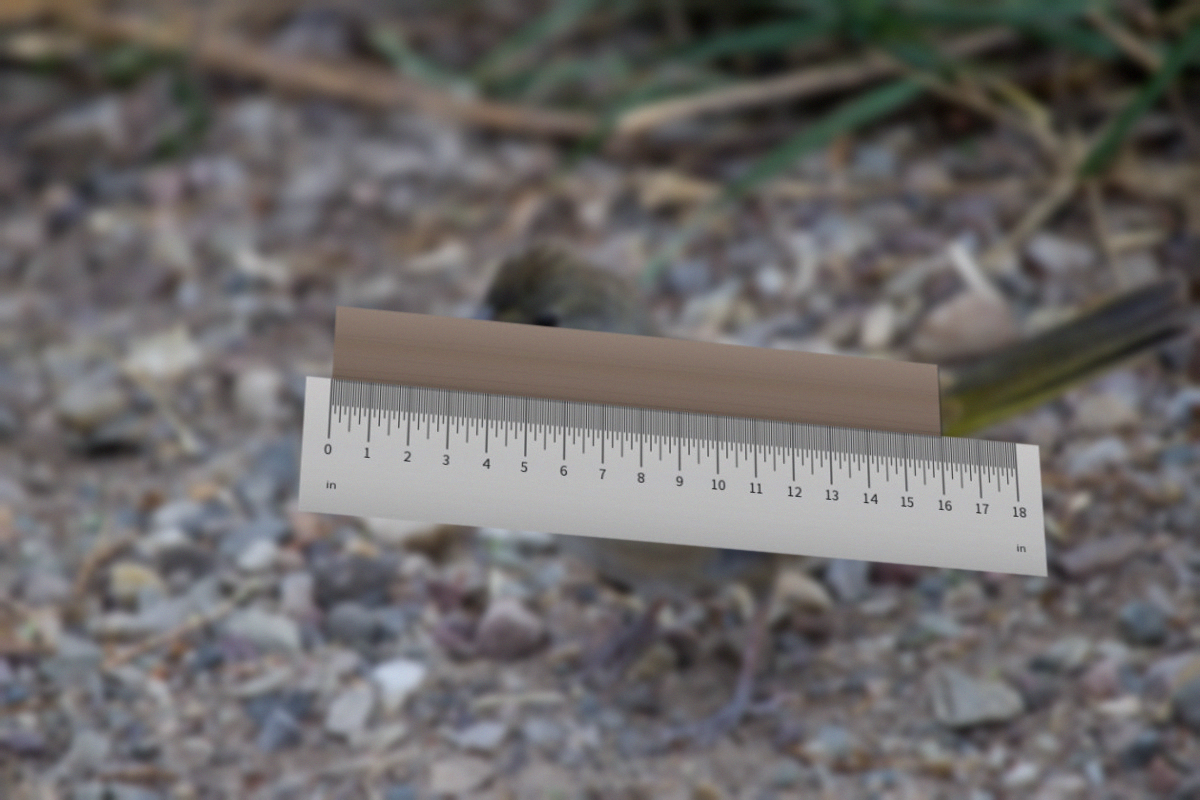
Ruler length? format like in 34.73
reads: in 16
